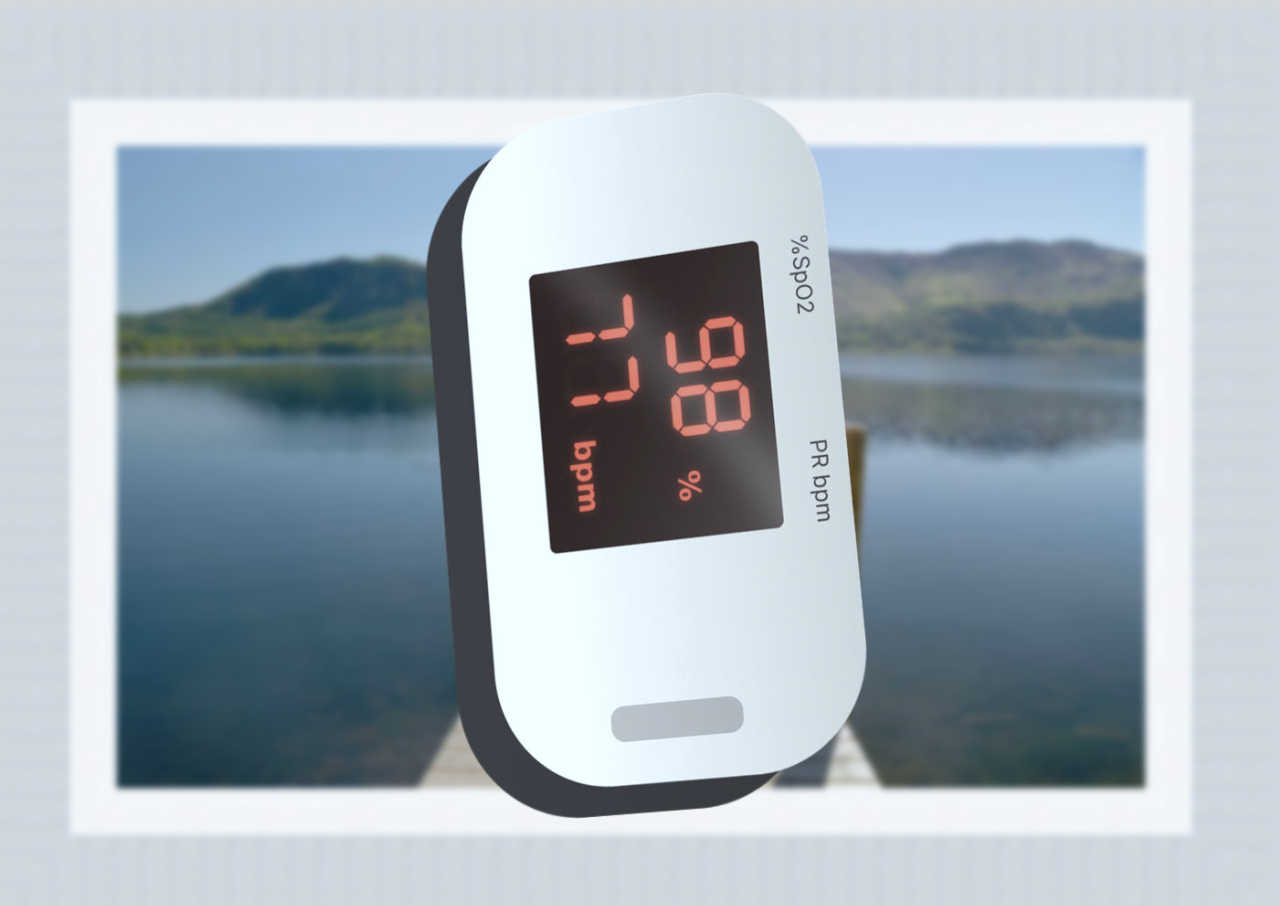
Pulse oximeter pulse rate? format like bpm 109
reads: bpm 77
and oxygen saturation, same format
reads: % 98
